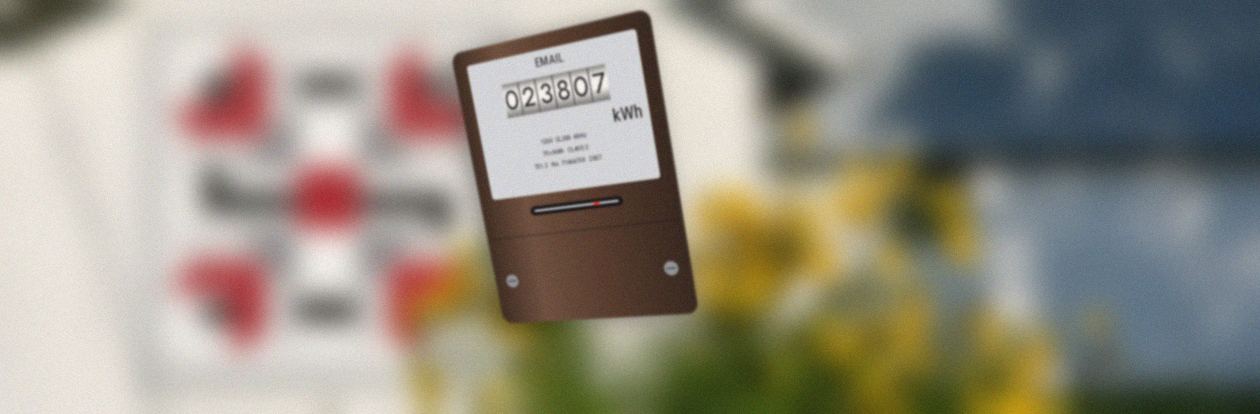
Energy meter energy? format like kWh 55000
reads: kWh 23807
